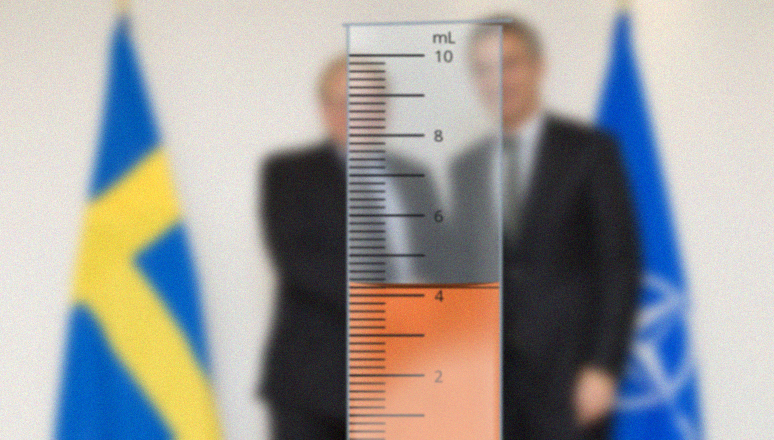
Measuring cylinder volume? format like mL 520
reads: mL 4.2
